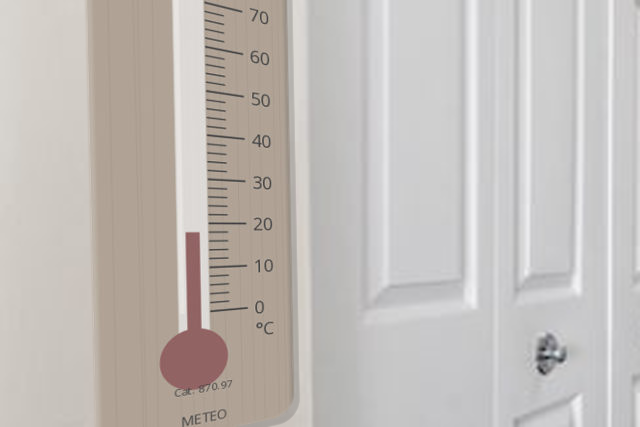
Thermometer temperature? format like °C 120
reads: °C 18
